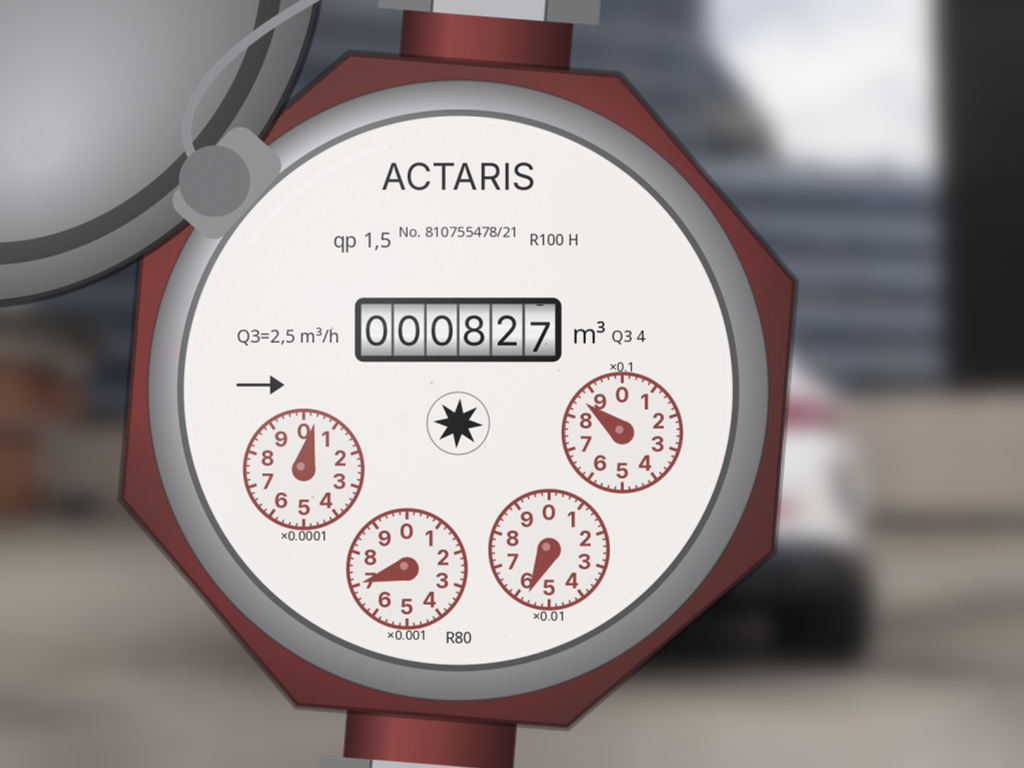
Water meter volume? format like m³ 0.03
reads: m³ 826.8570
